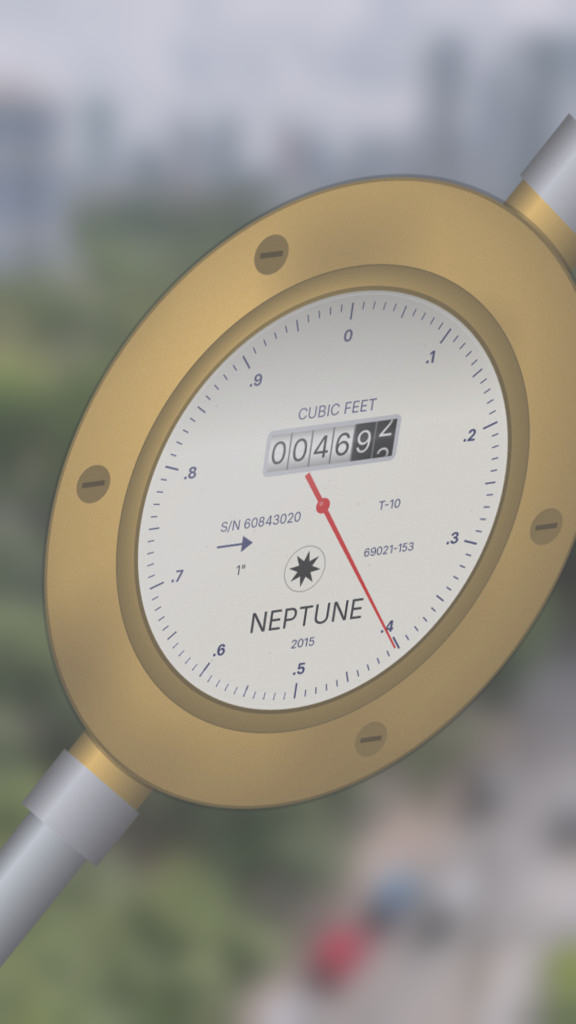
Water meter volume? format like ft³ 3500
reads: ft³ 4692.40
